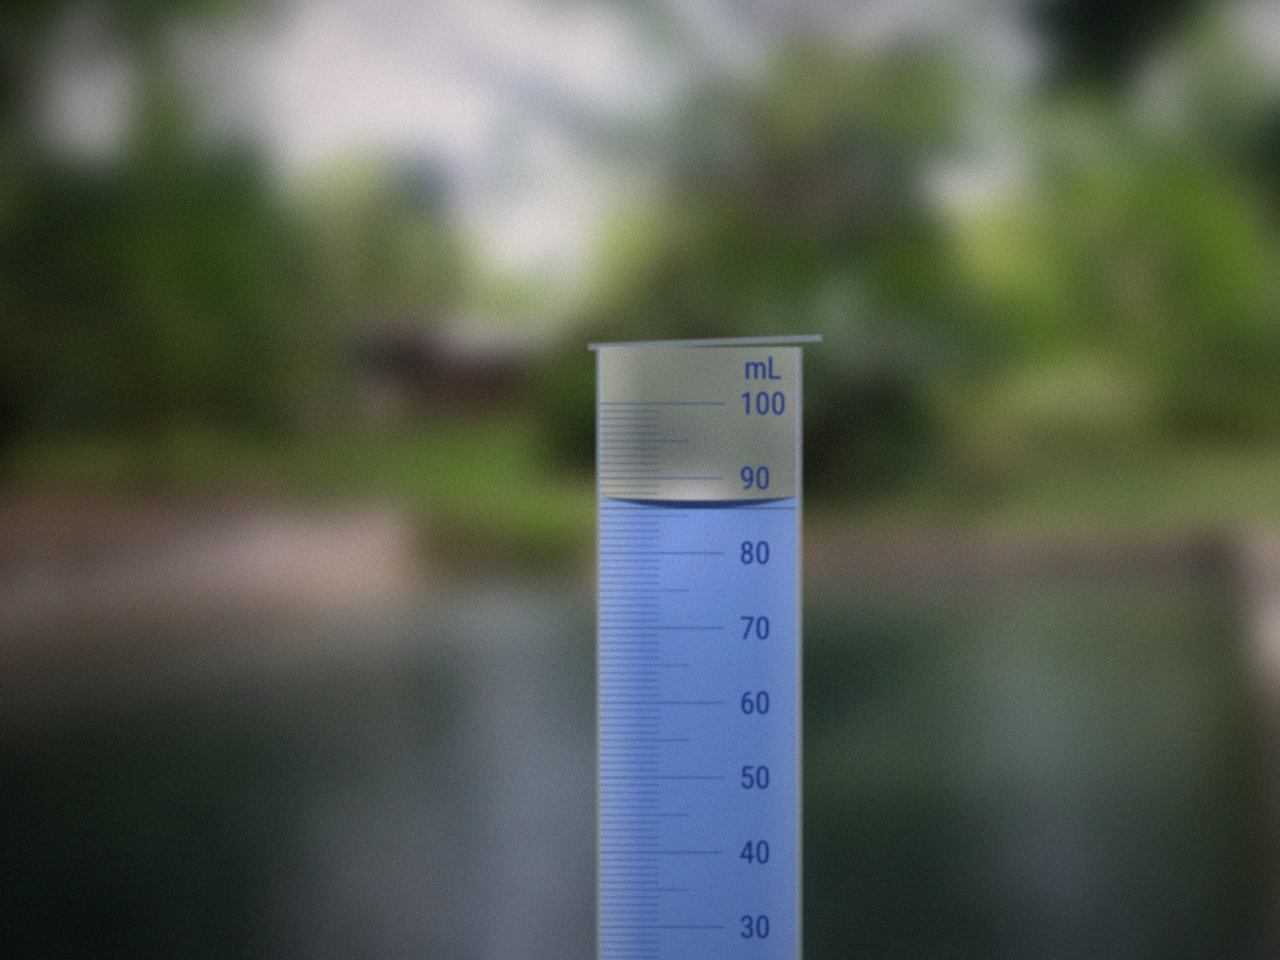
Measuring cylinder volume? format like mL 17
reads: mL 86
